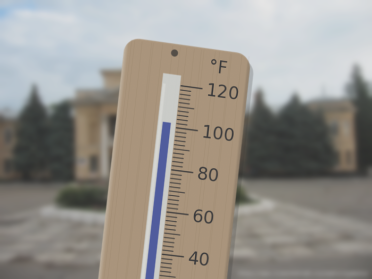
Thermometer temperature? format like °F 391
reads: °F 102
